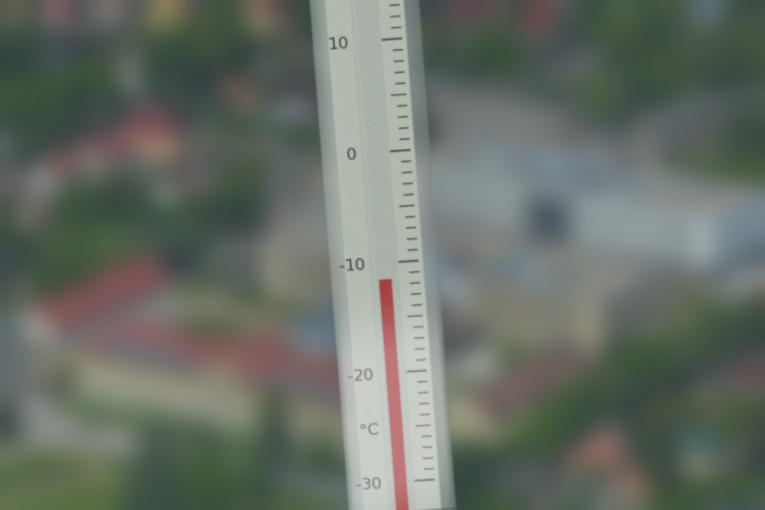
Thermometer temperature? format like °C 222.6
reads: °C -11.5
